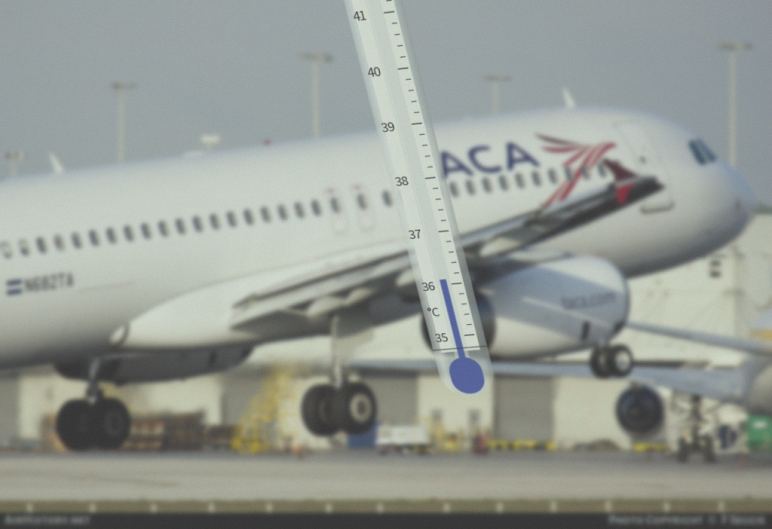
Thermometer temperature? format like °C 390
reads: °C 36.1
